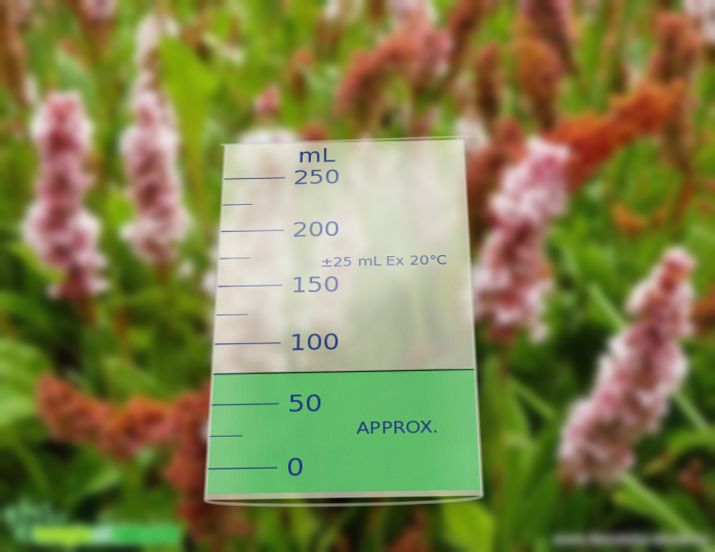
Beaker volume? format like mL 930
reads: mL 75
